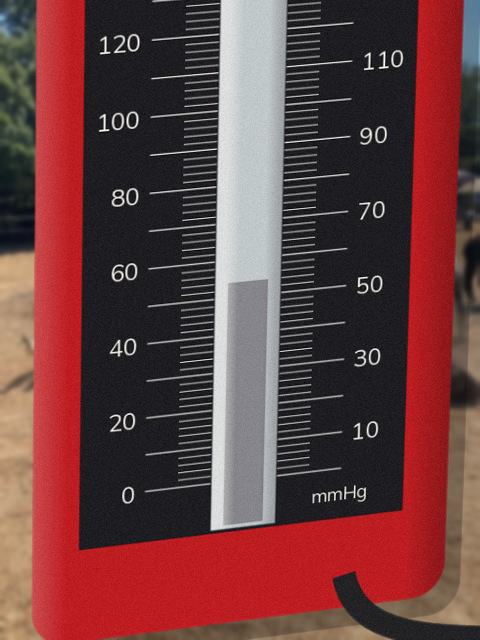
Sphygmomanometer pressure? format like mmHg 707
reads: mmHg 54
